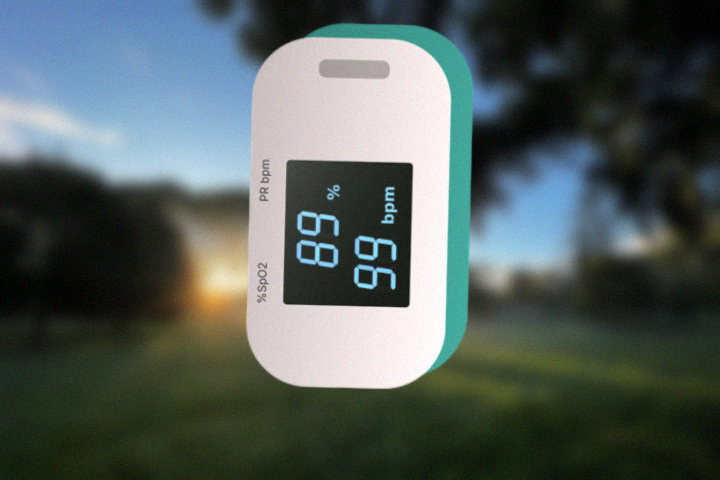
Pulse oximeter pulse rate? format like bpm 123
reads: bpm 99
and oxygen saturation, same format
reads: % 89
